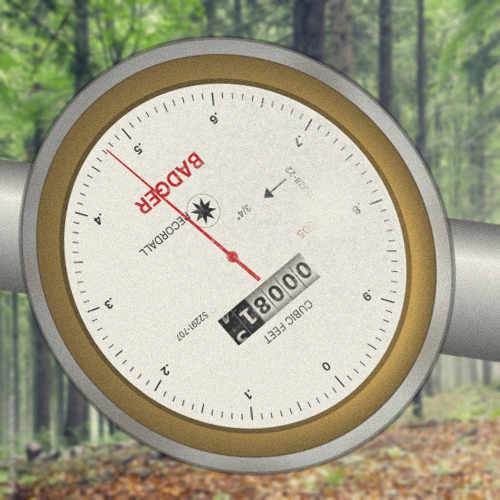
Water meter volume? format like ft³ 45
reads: ft³ 813.47
